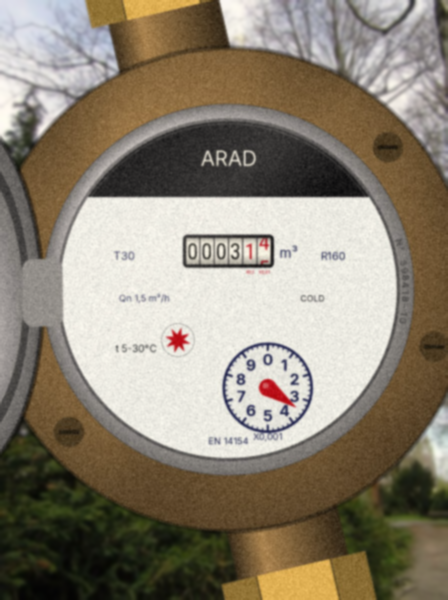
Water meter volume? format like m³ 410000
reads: m³ 3.143
